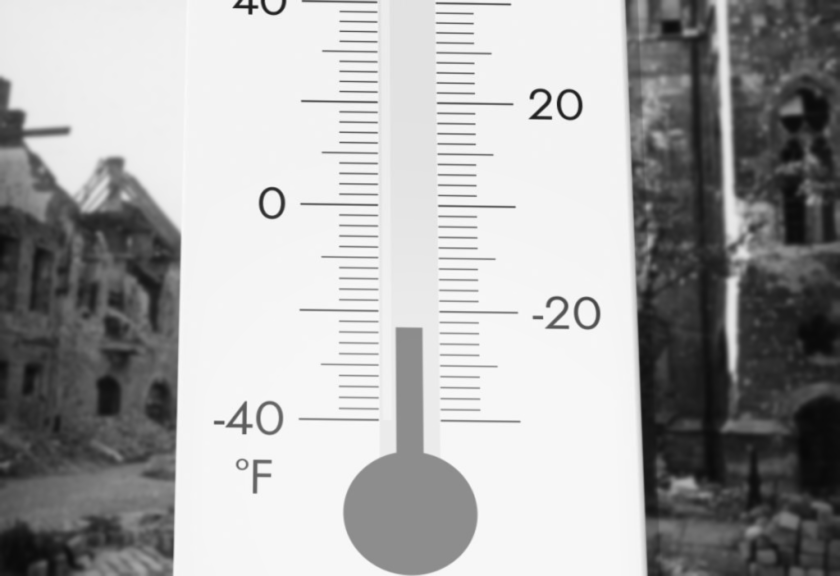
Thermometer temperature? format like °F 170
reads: °F -23
